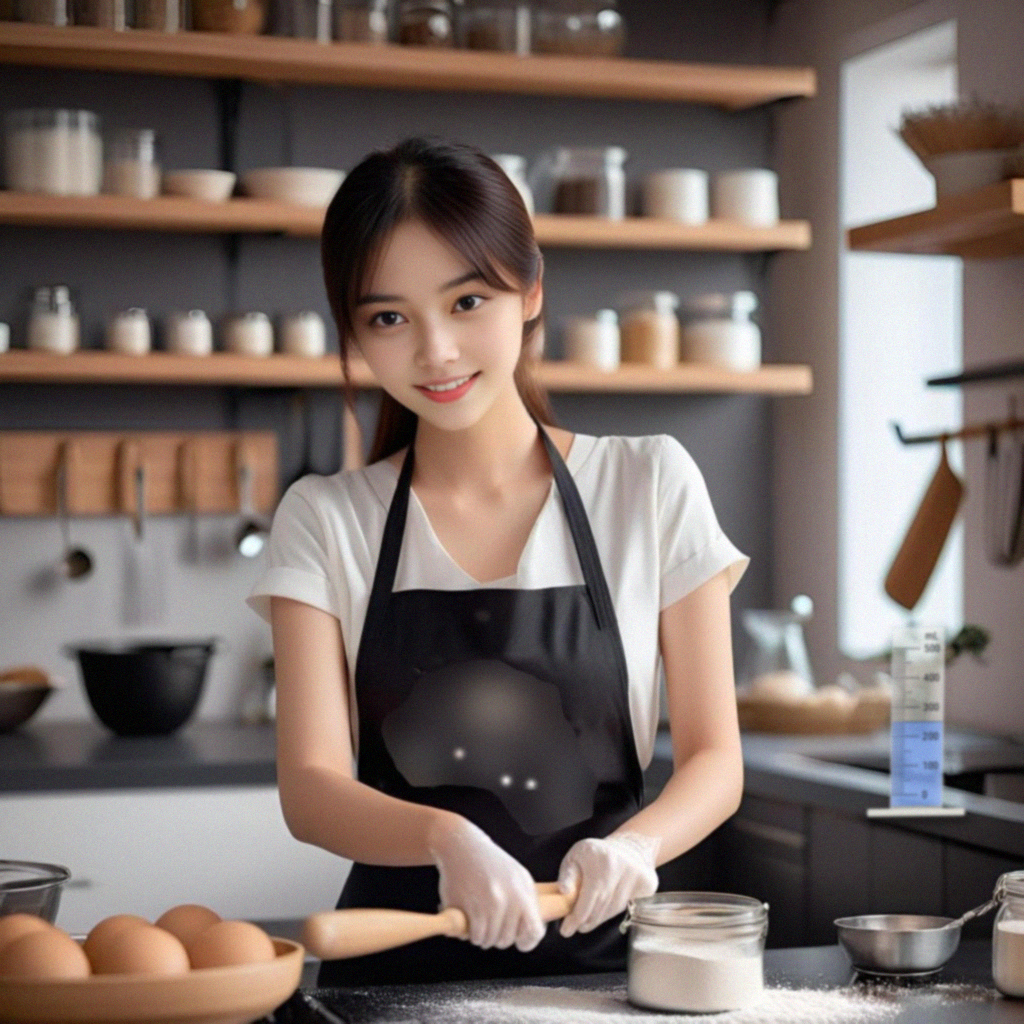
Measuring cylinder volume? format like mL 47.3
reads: mL 250
